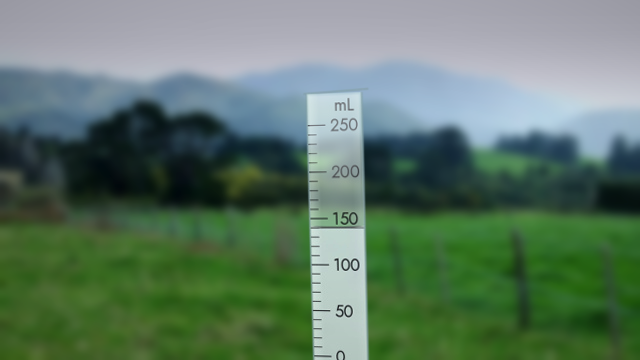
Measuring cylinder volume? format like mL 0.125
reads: mL 140
